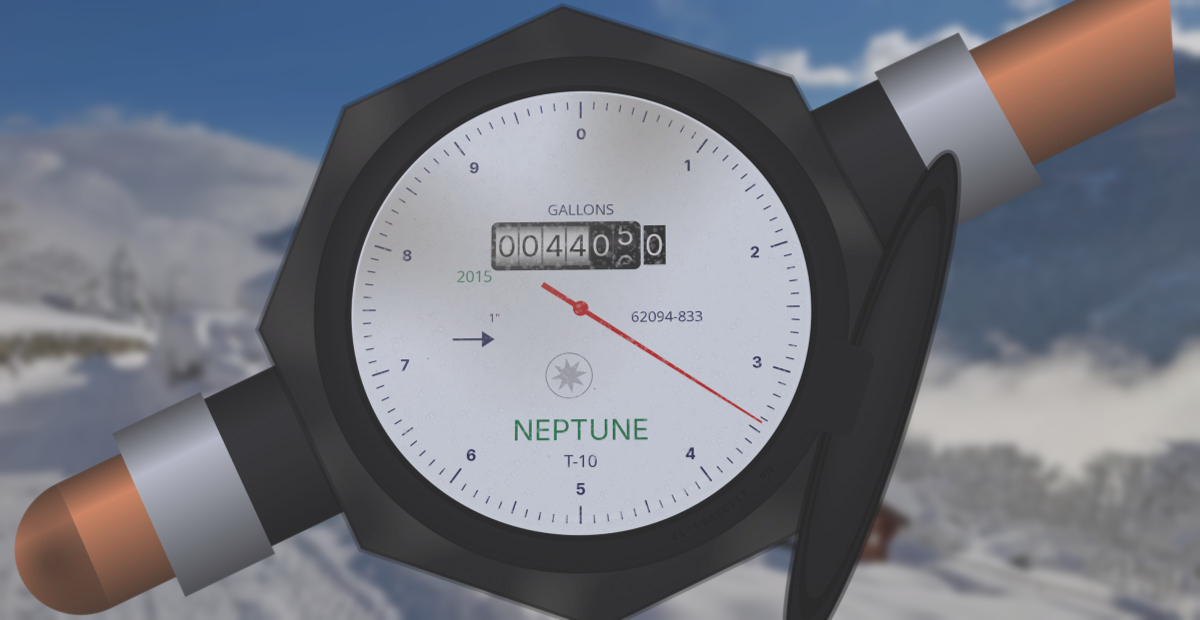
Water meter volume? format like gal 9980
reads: gal 44053.4
